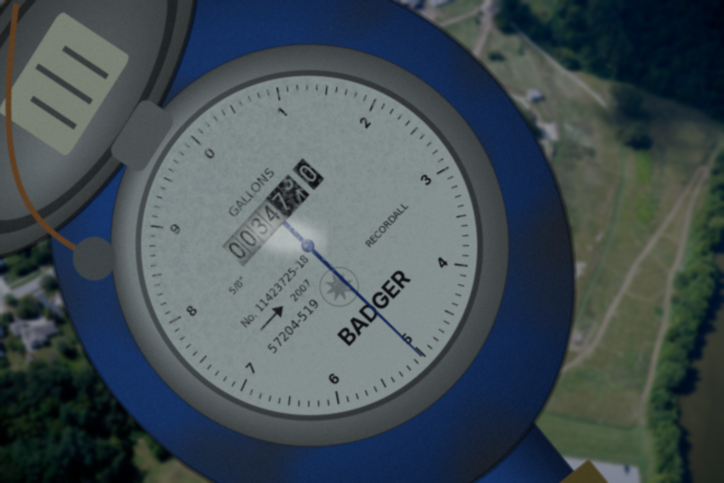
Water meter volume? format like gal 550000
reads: gal 34735.0
